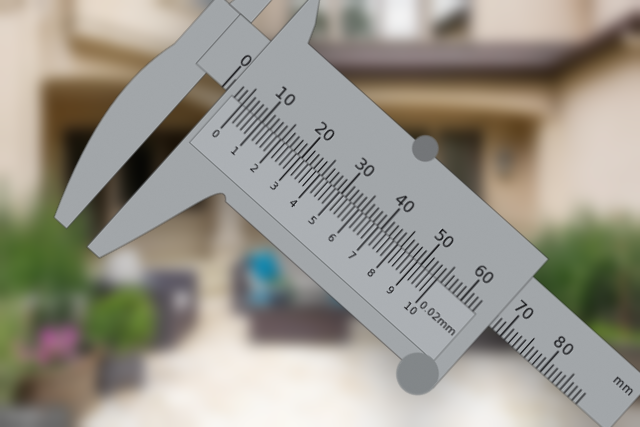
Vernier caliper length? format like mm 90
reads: mm 5.0
